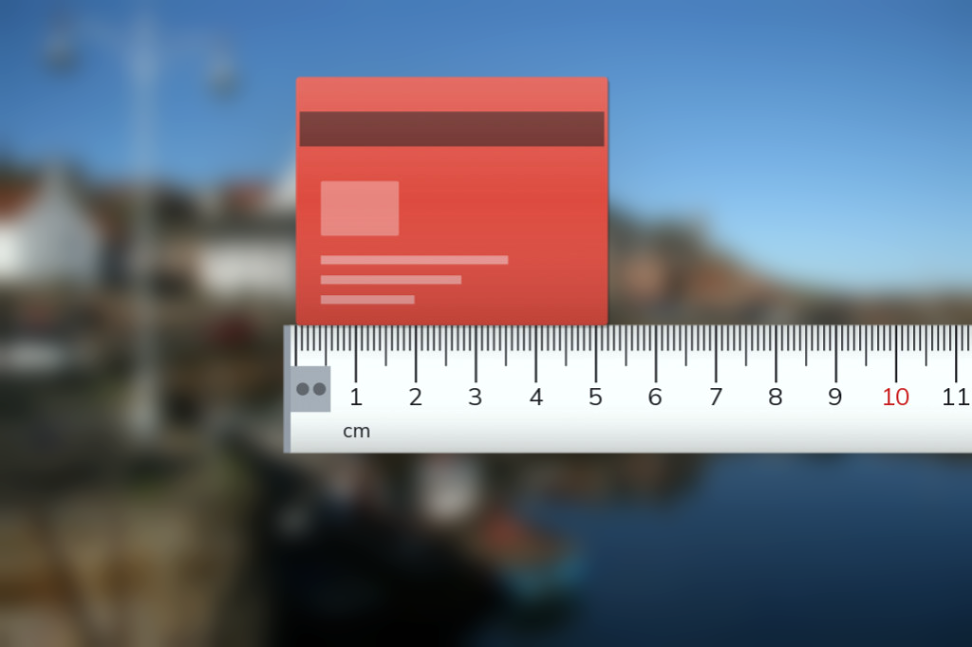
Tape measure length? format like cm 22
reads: cm 5.2
